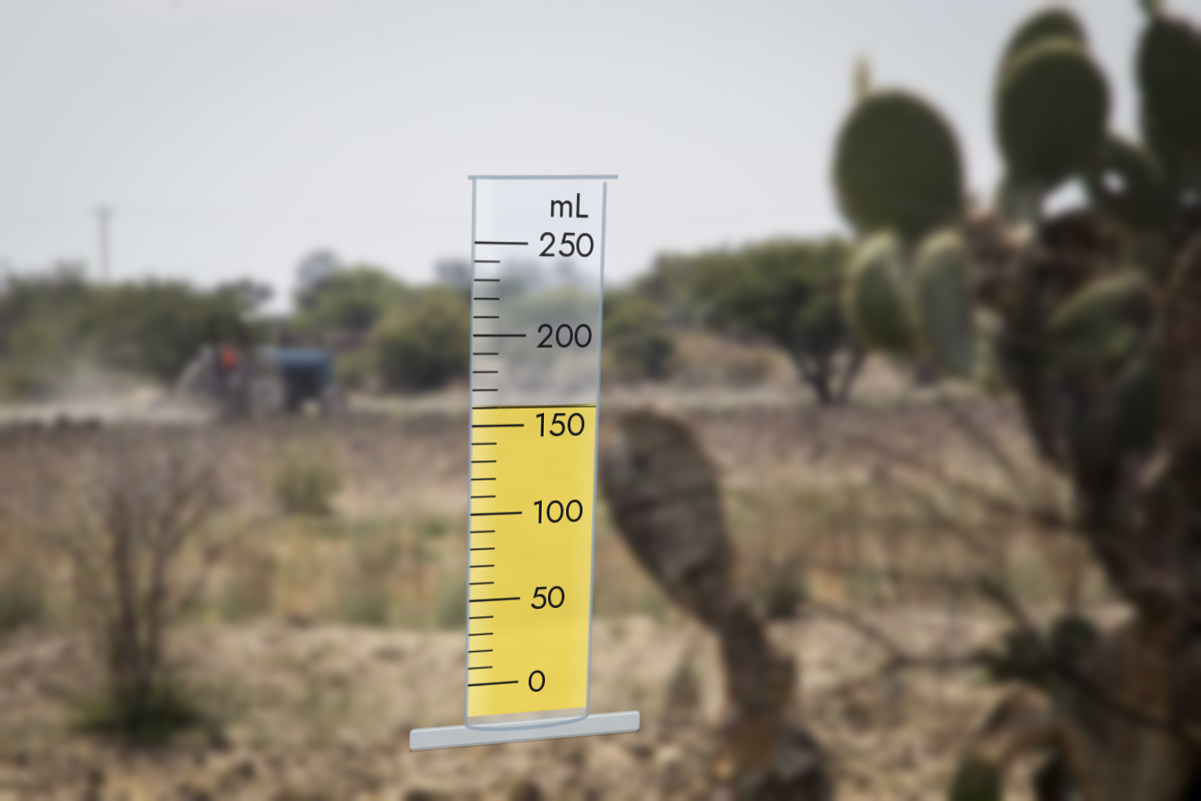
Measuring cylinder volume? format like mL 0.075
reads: mL 160
